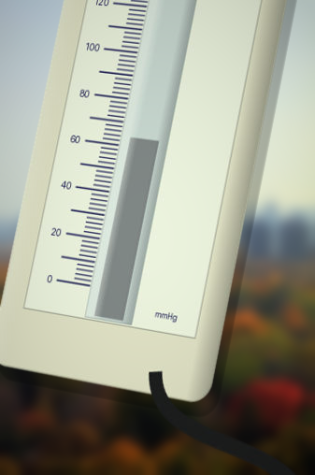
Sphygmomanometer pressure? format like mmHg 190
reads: mmHg 64
